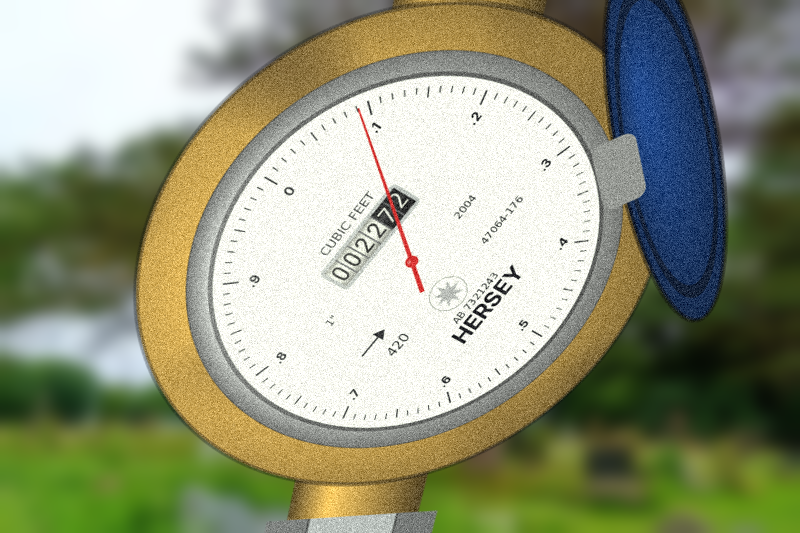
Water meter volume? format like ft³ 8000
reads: ft³ 2272.09
